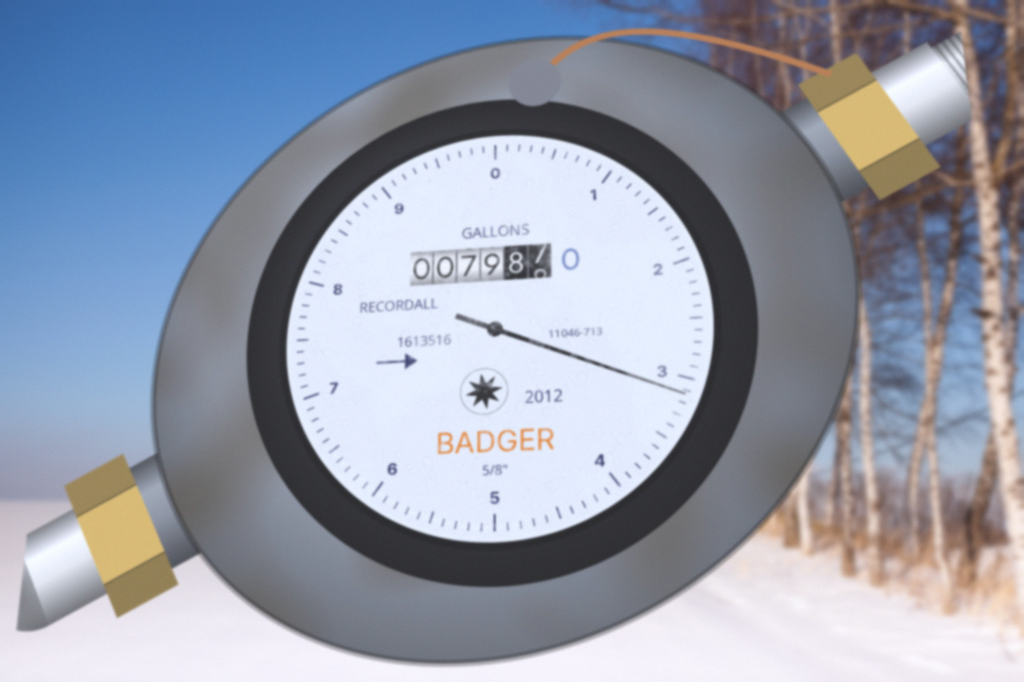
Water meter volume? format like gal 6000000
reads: gal 79873.1
